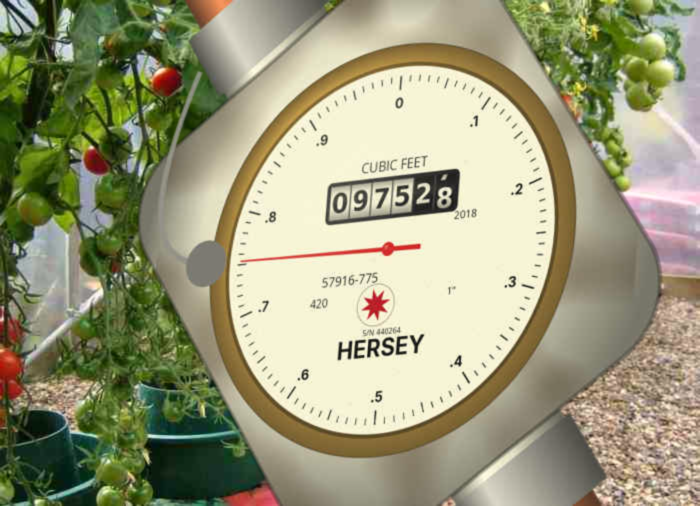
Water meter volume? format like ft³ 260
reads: ft³ 97527.75
